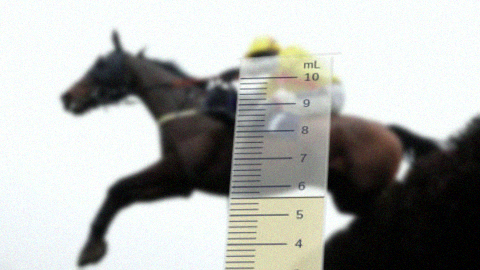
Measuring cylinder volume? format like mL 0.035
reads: mL 5.6
